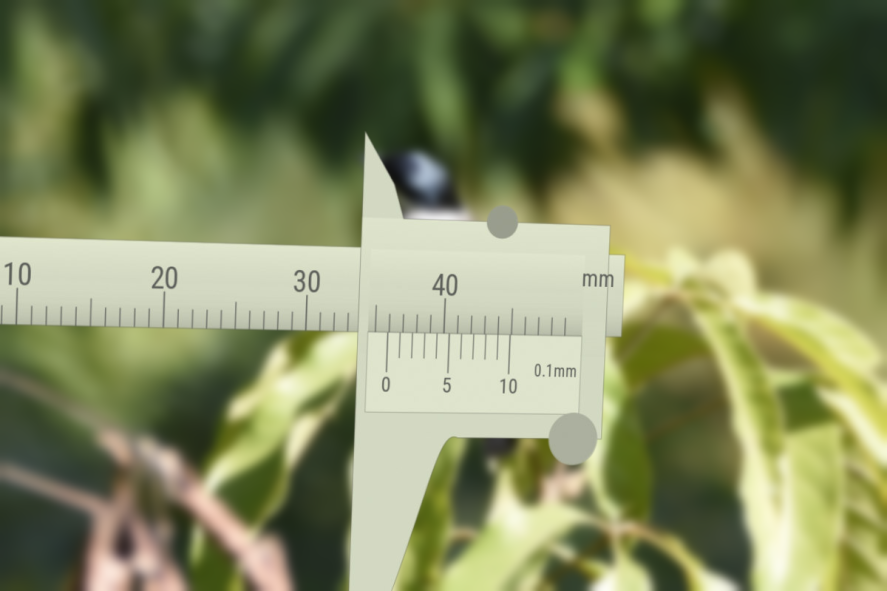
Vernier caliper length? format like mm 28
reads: mm 35.9
